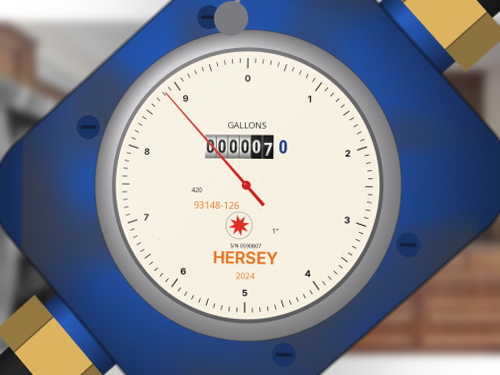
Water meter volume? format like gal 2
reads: gal 68.8
